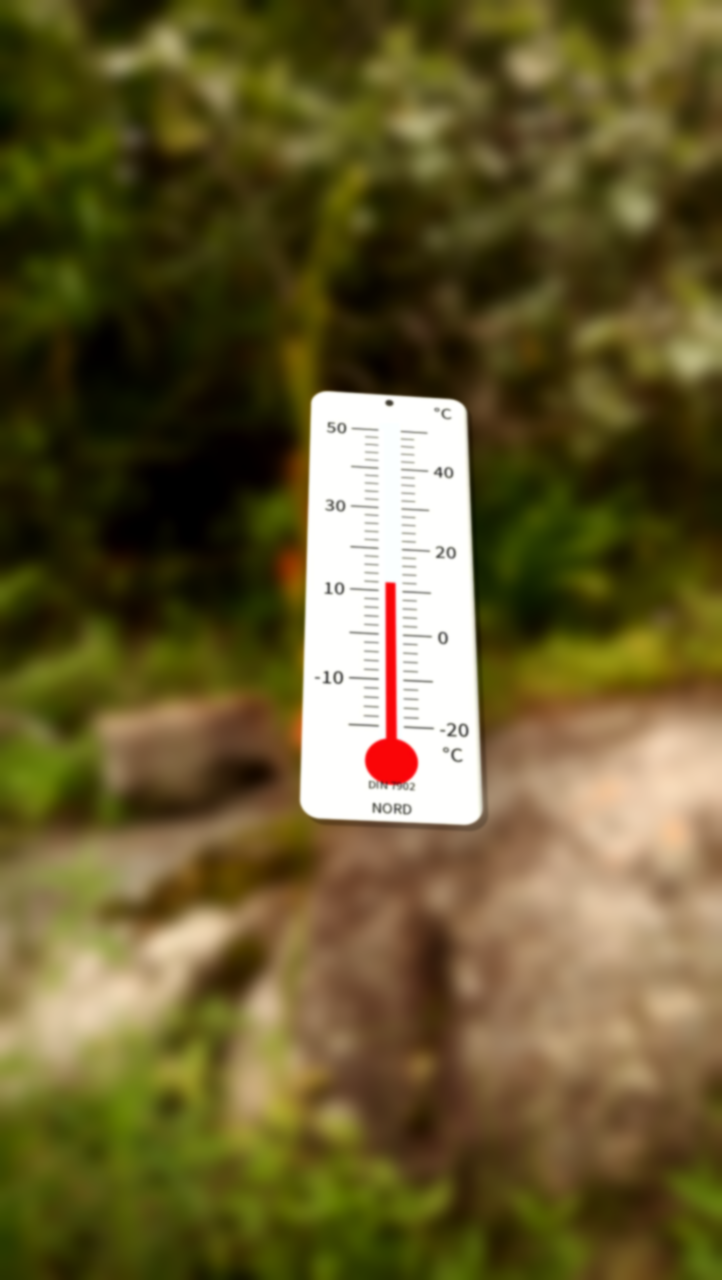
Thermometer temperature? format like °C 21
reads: °C 12
